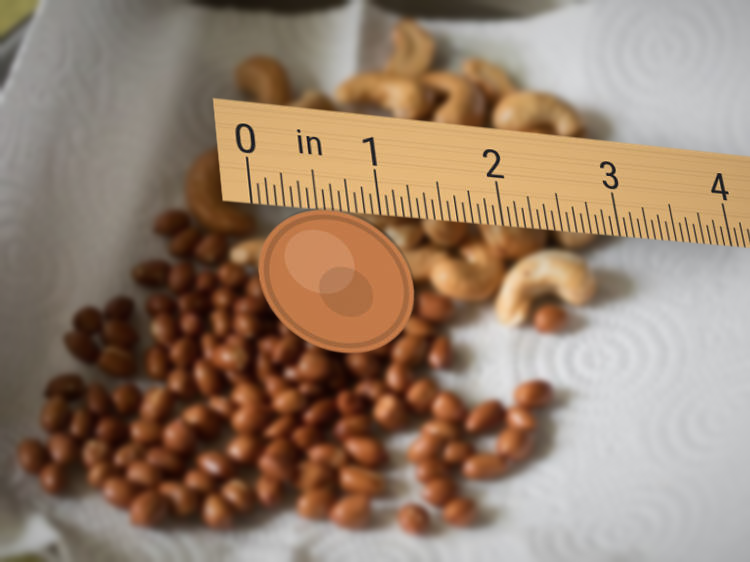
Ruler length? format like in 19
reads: in 1.1875
